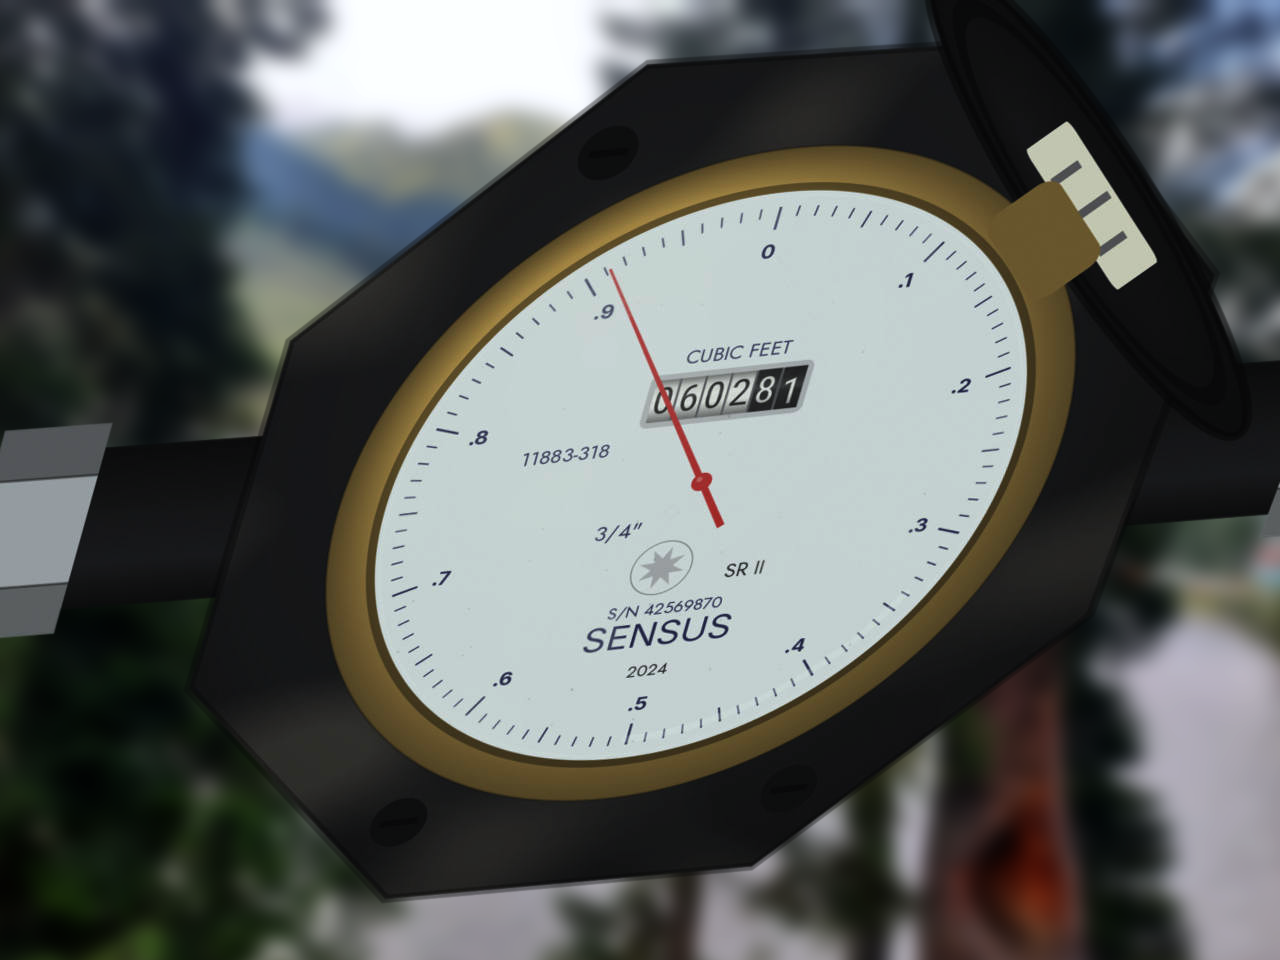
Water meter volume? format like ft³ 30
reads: ft³ 60280.91
